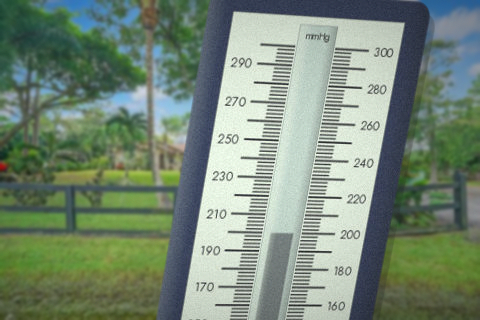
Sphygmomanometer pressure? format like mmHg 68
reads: mmHg 200
